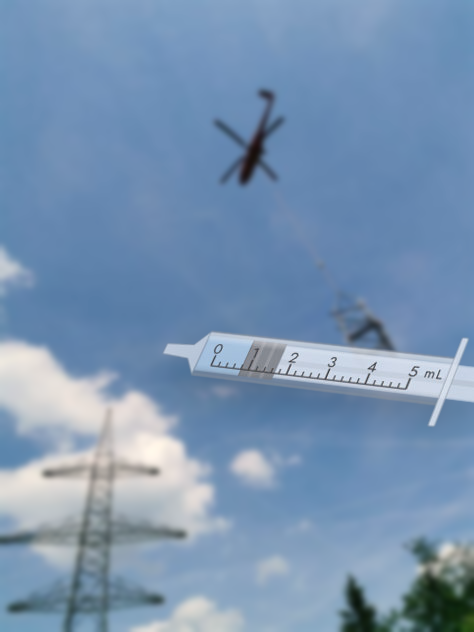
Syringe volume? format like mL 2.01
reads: mL 0.8
